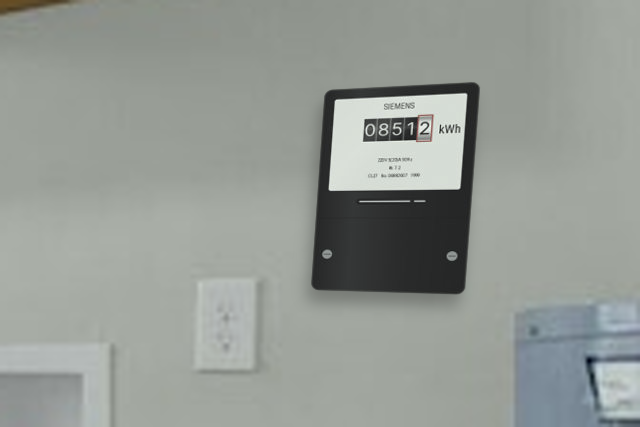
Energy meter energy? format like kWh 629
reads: kWh 851.2
